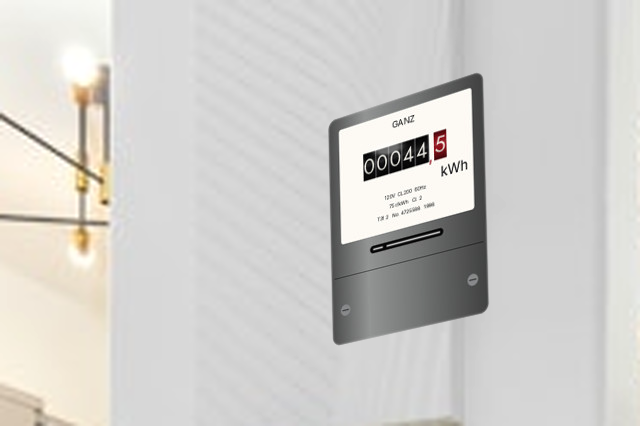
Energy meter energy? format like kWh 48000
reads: kWh 44.5
